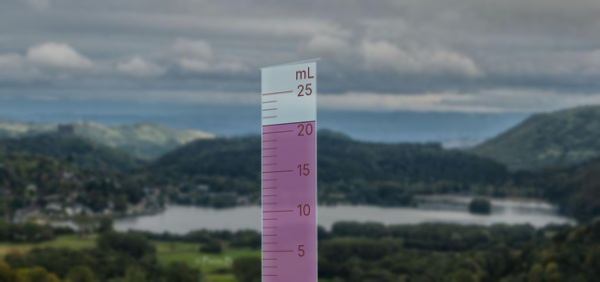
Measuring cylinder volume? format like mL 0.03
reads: mL 21
